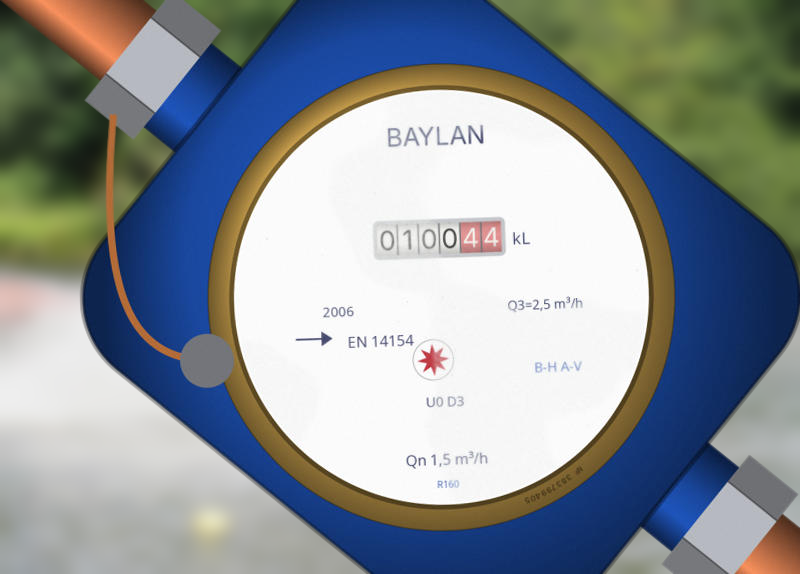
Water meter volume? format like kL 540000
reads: kL 100.44
